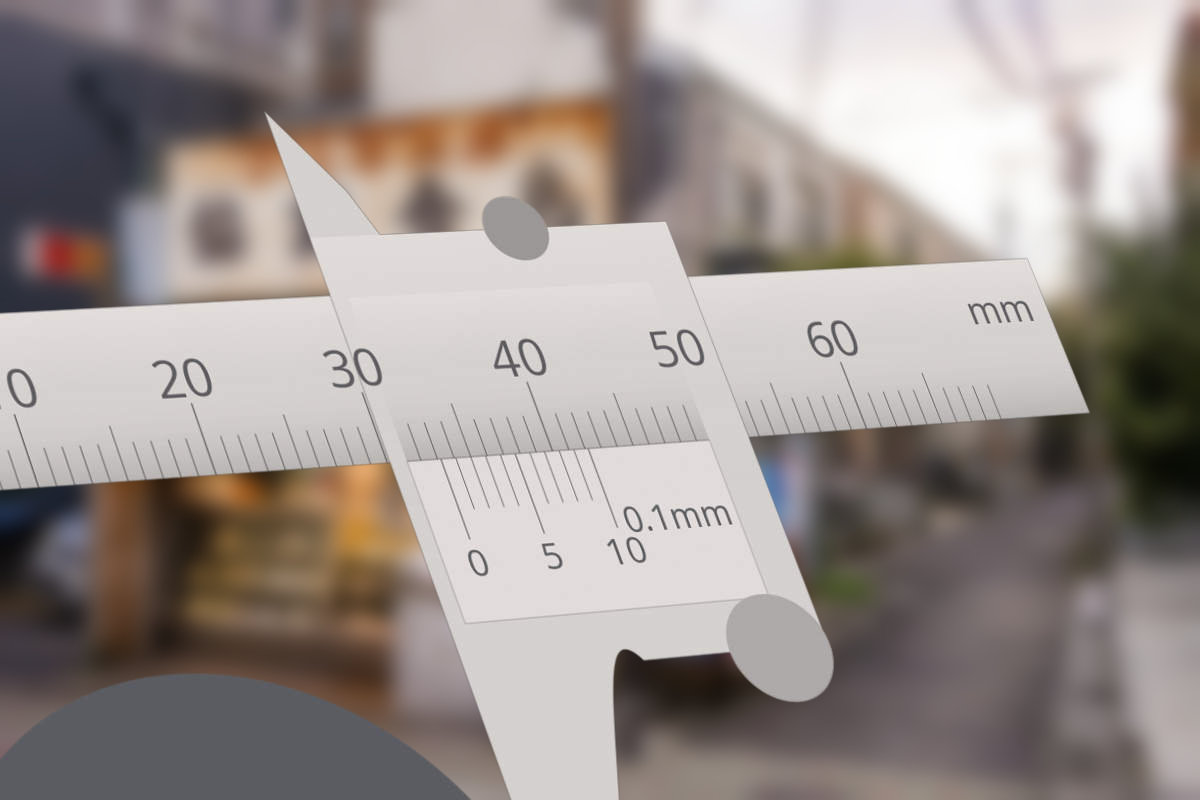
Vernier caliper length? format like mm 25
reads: mm 33.2
